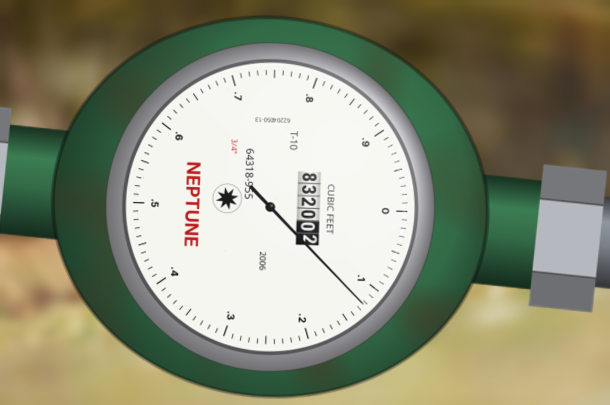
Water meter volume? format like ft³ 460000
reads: ft³ 832002.12
